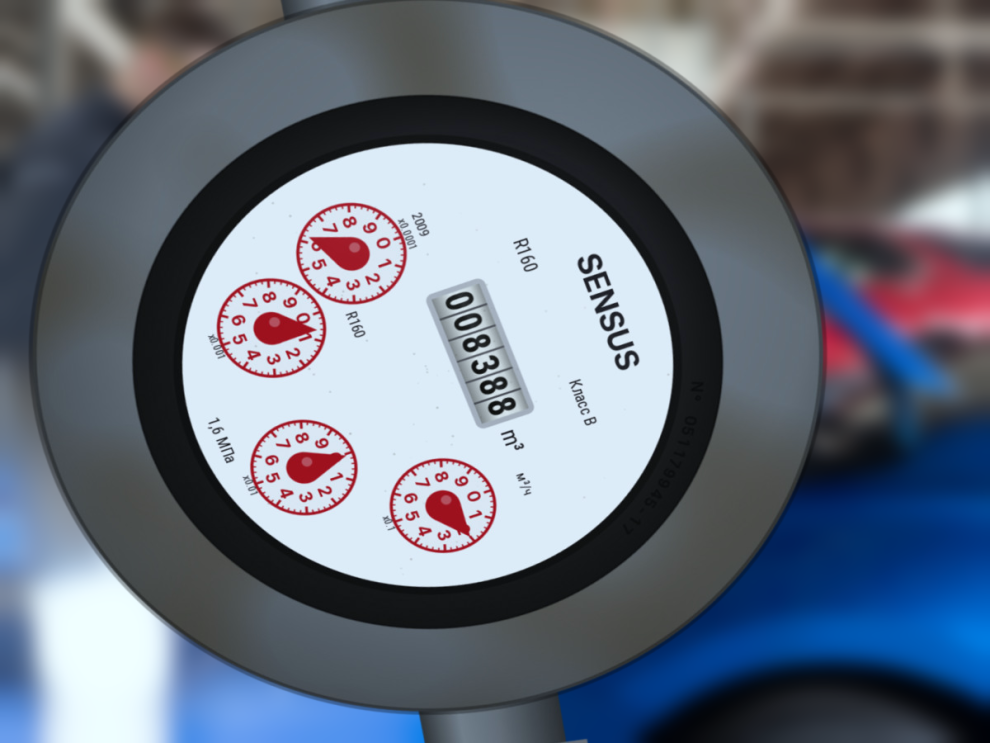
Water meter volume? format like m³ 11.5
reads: m³ 8388.2006
